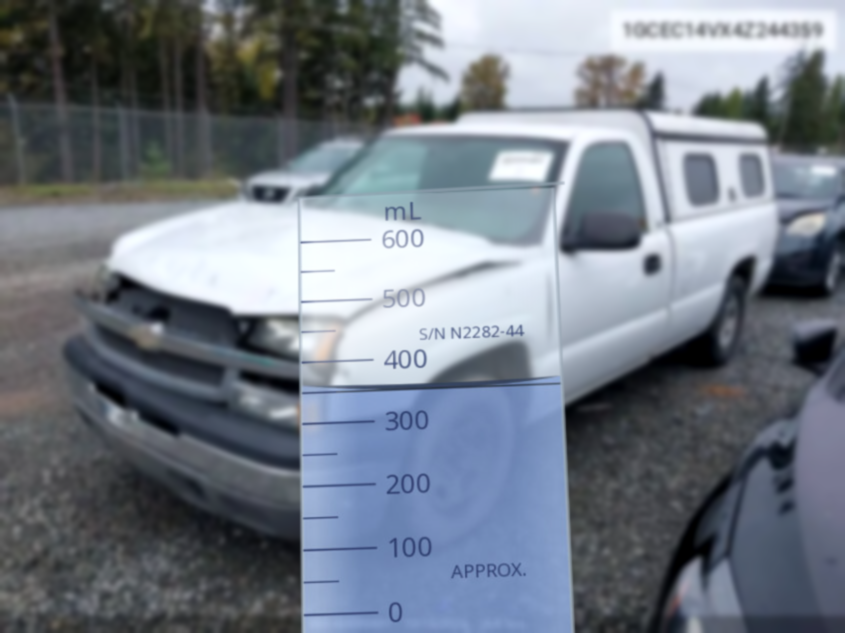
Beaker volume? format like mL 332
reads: mL 350
